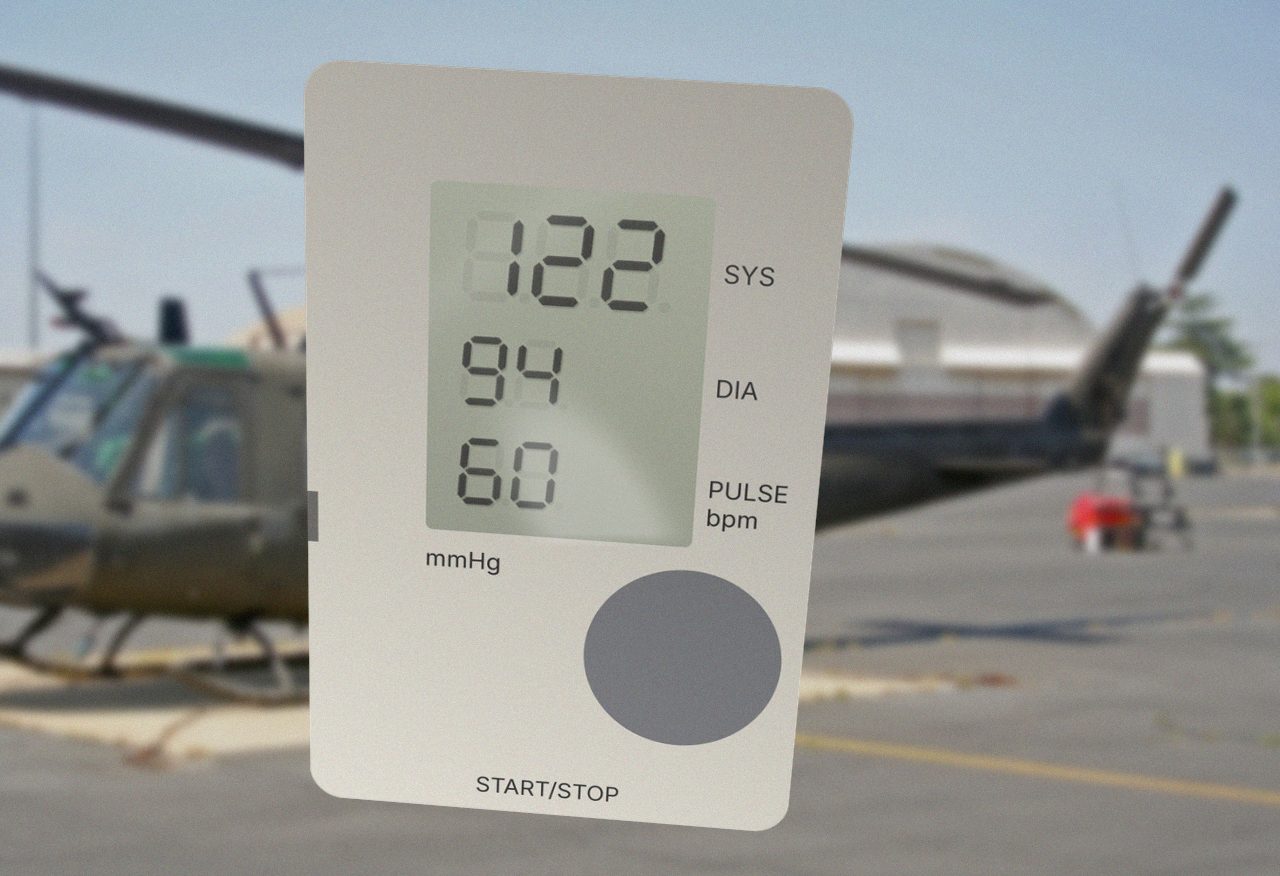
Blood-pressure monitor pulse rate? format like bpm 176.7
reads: bpm 60
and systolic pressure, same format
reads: mmHg 122
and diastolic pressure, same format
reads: mmHg 94
